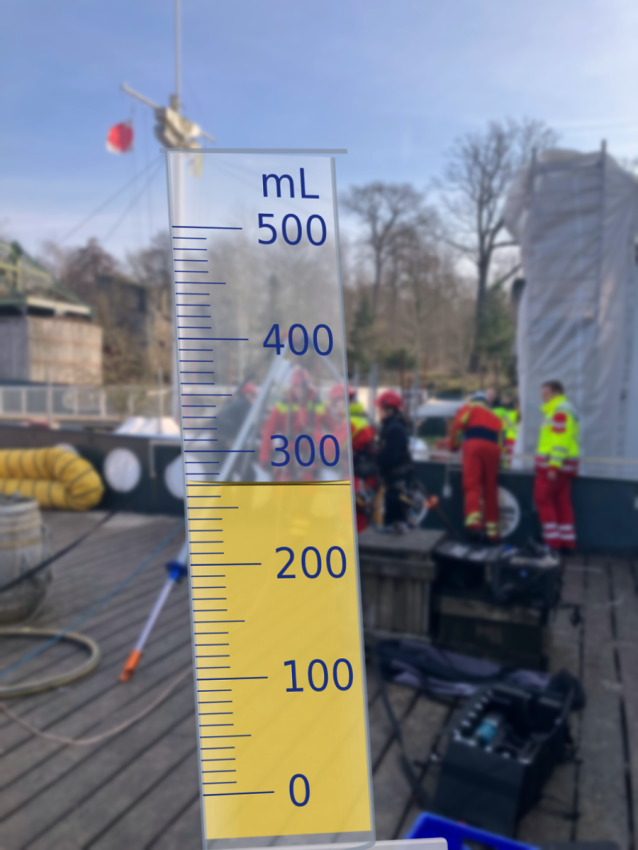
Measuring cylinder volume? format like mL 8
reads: mL 270
